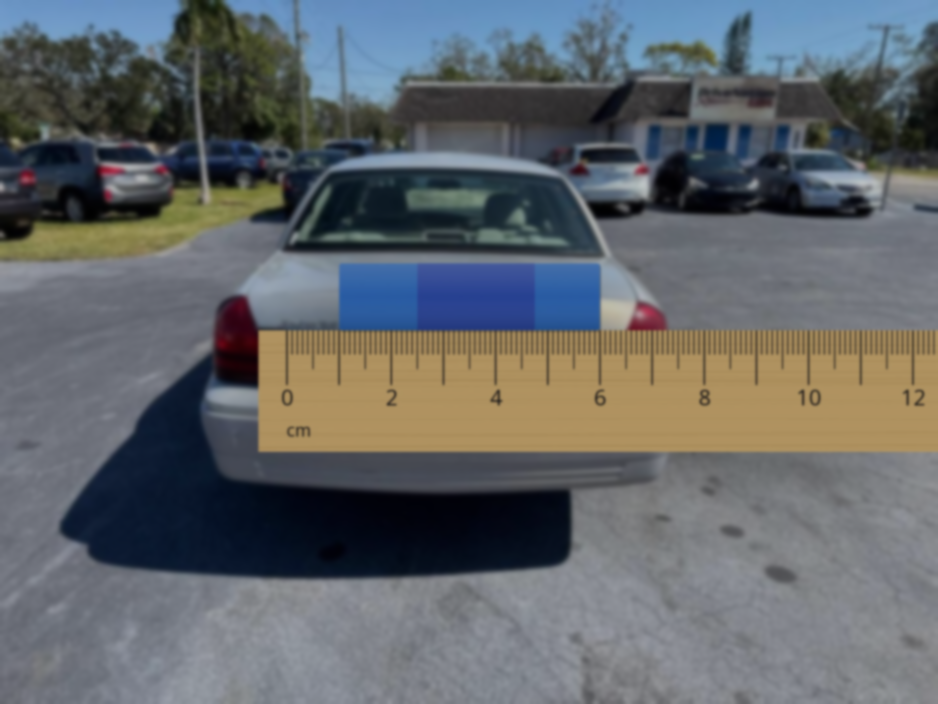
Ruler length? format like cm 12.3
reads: cm 5
